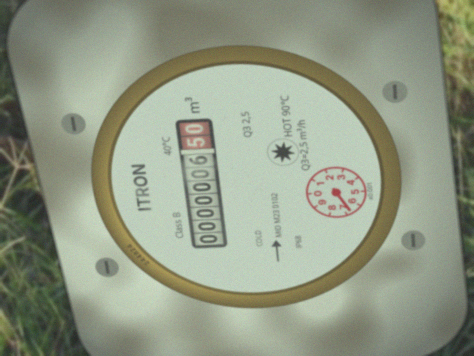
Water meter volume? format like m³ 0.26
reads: m³ 6.506
